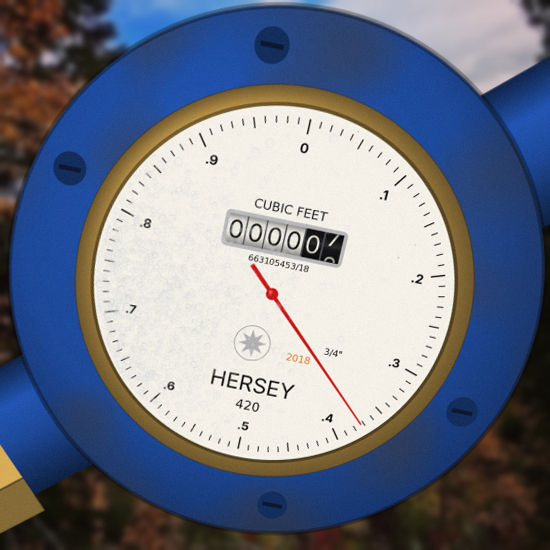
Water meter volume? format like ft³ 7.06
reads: ft³ 7.37
